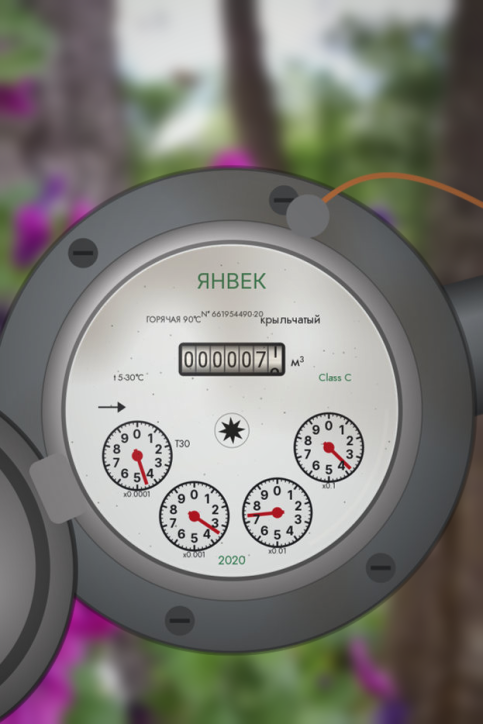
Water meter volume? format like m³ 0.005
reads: m³ 71.3734
